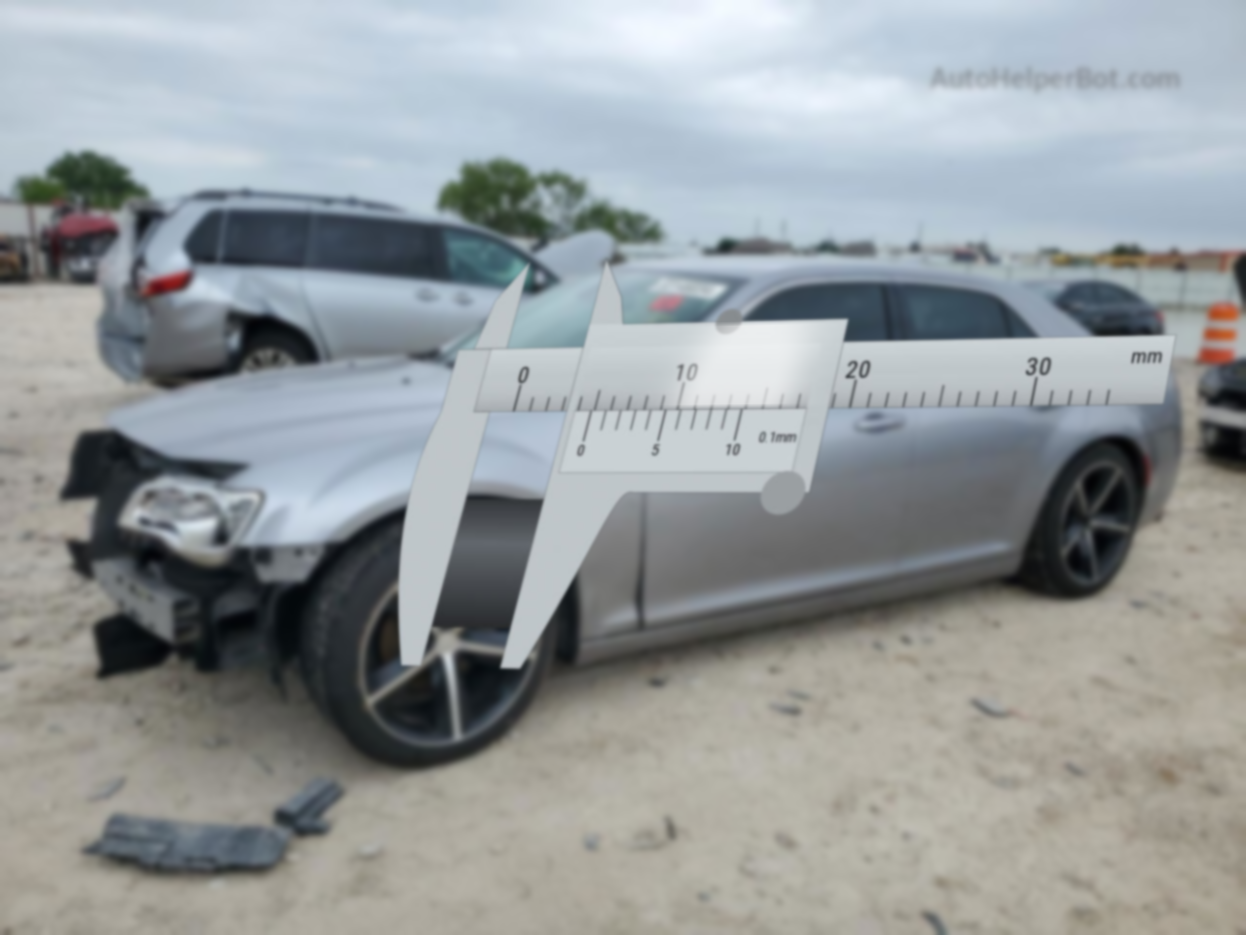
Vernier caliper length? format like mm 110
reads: mm 4.8
